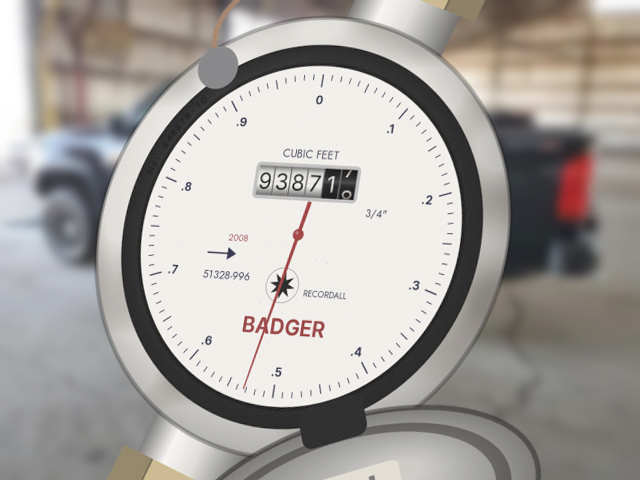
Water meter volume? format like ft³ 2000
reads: ft³ 938717.53
